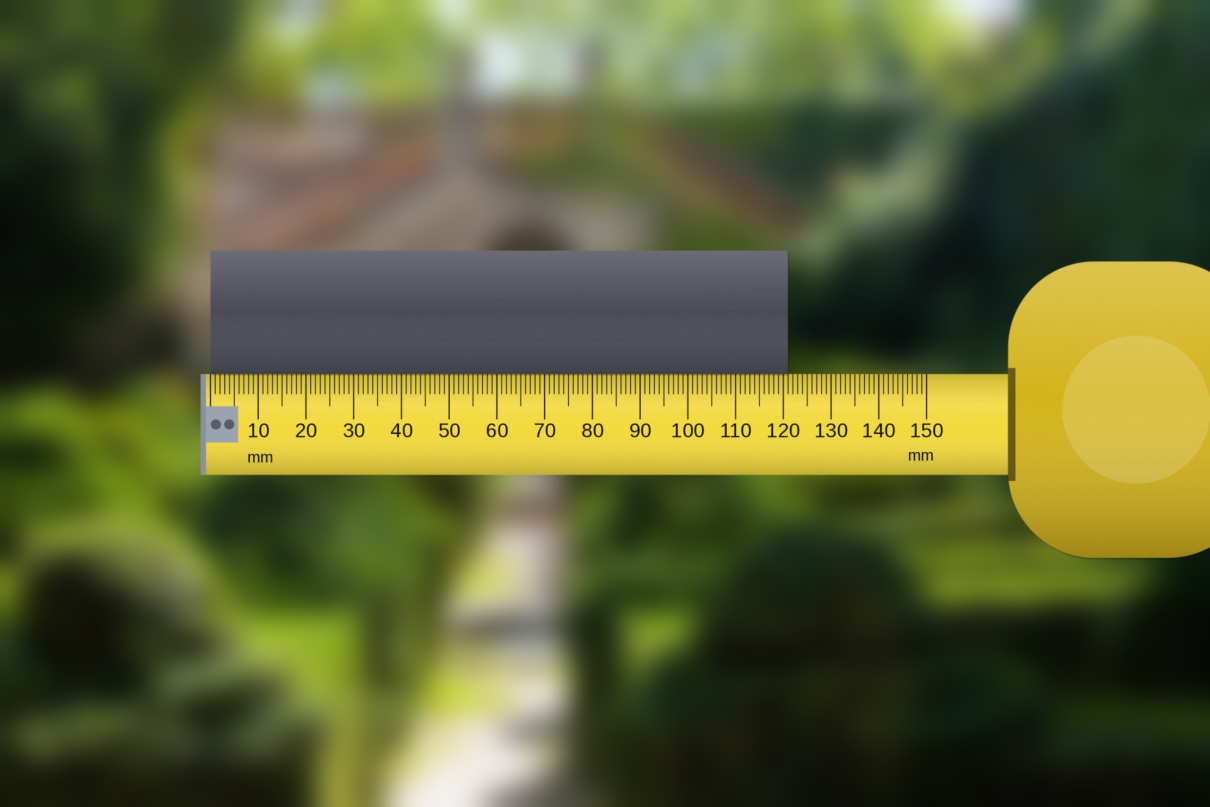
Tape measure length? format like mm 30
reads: mm 121
